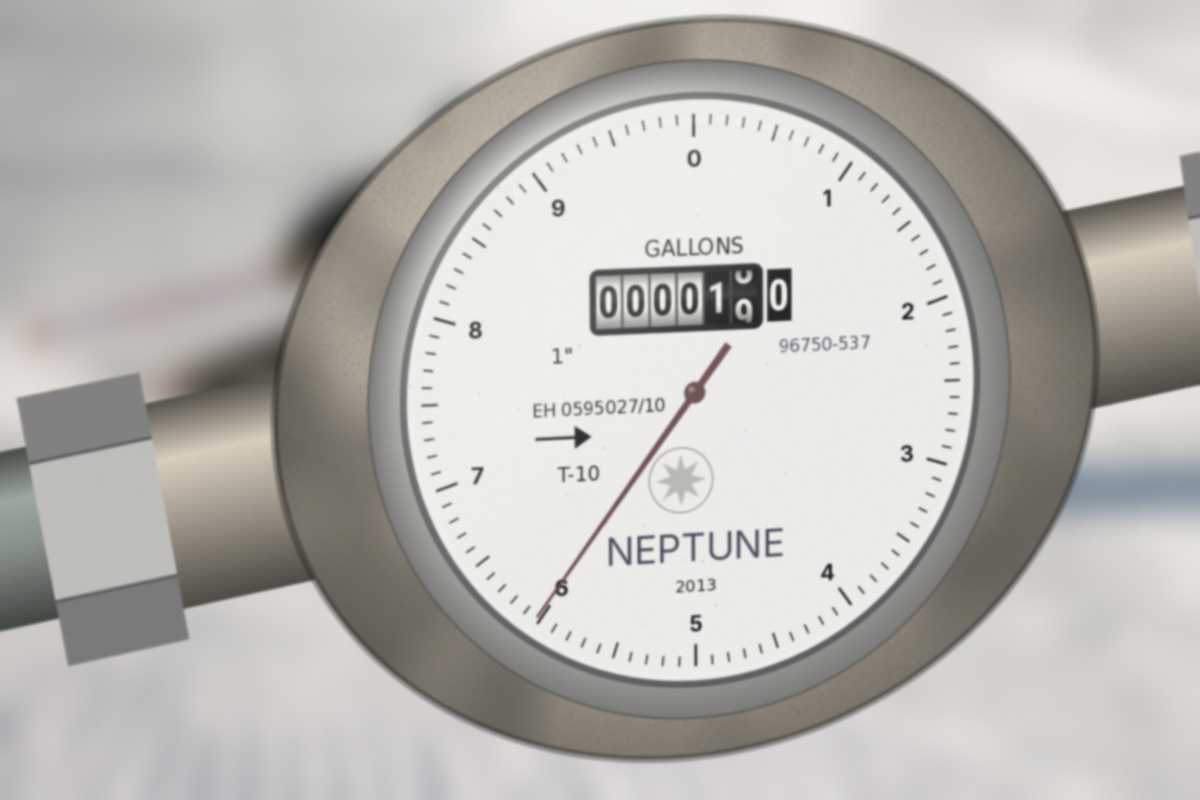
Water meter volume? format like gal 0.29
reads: gal 186.0
